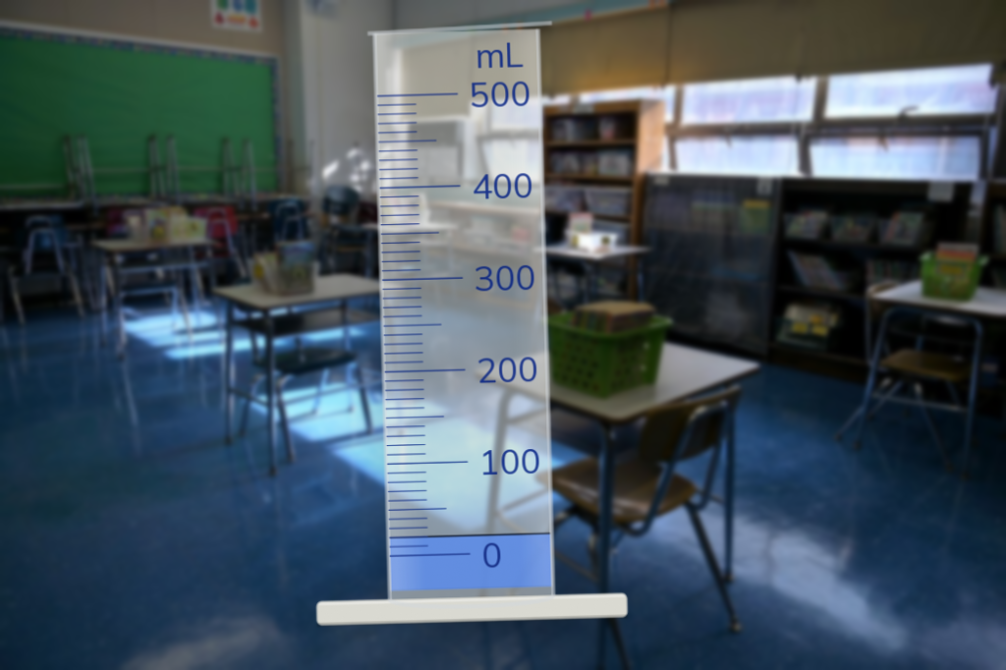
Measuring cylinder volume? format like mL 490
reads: mL 20
